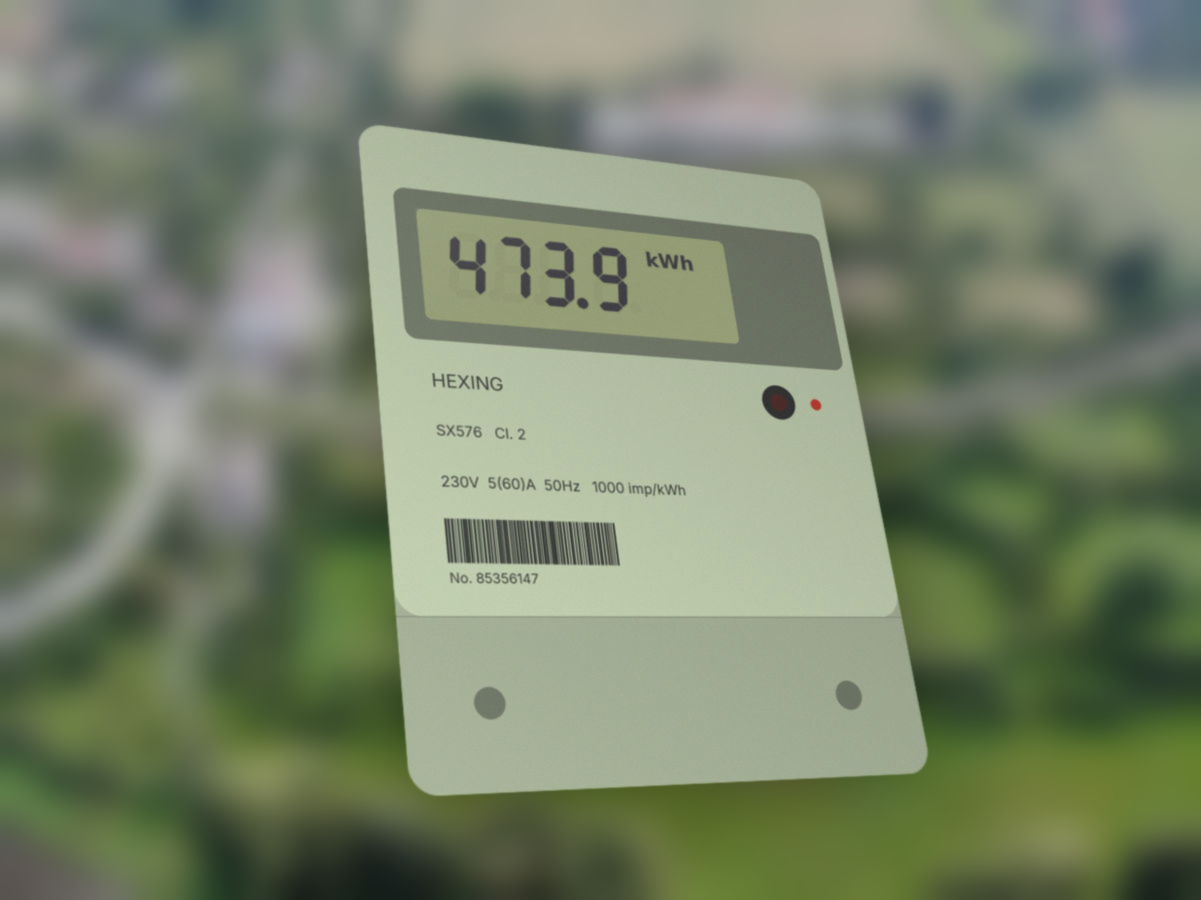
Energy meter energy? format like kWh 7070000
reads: kWh 473.9
